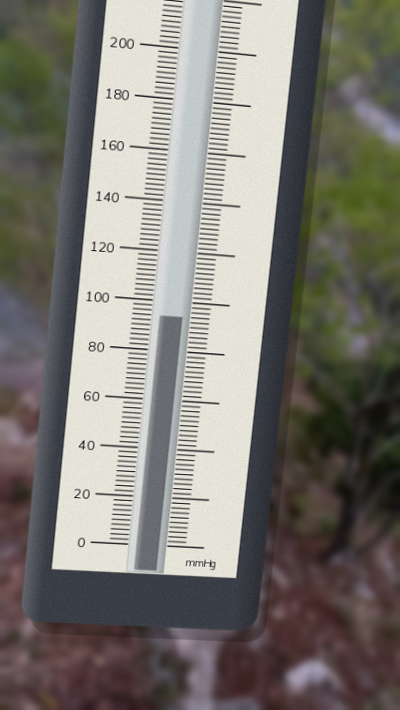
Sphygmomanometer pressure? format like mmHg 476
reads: mmHg 94
